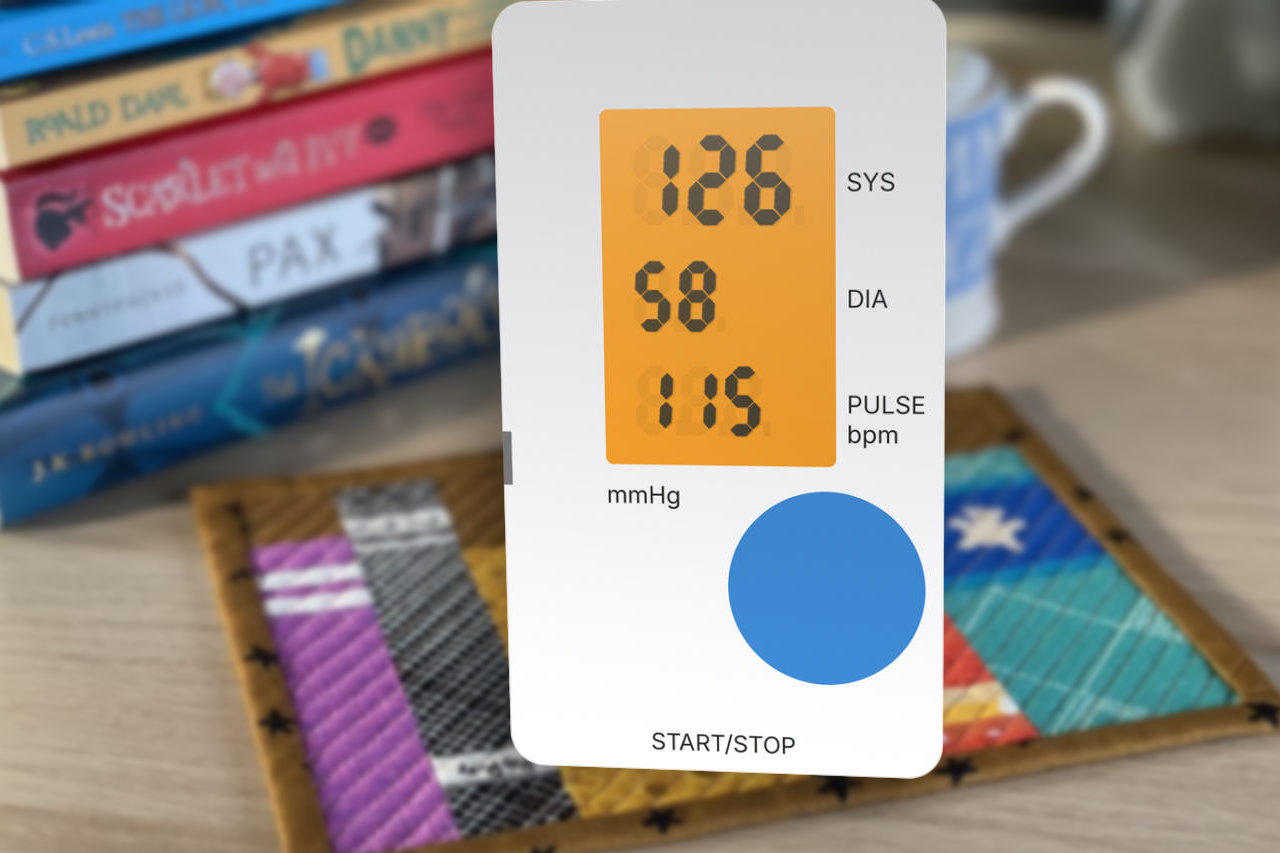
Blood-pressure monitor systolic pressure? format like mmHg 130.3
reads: mmHg 126
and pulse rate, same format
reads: bpm 115
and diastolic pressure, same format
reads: mmHg 58
